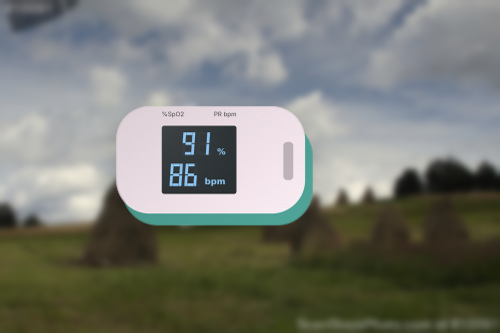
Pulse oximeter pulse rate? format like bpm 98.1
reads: bpm 86
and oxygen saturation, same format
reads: % 91
